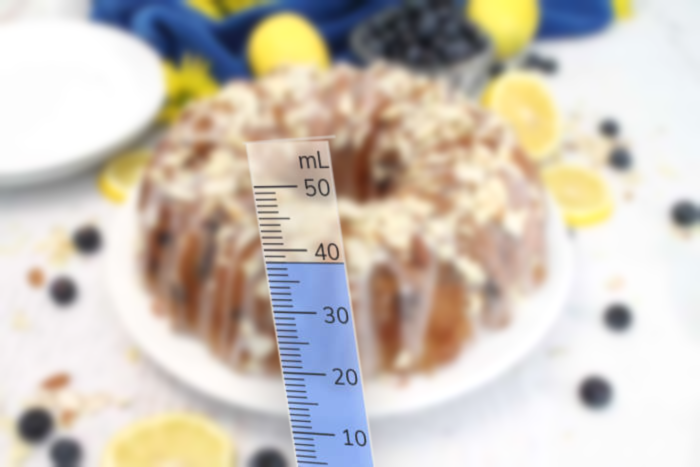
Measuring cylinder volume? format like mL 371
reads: mL 38
